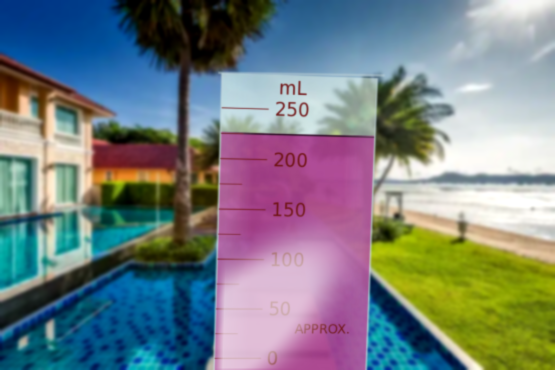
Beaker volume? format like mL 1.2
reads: mL 225
